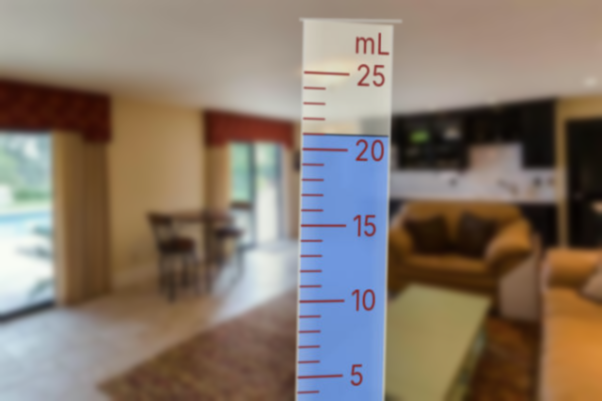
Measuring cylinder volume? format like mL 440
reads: mL 21
